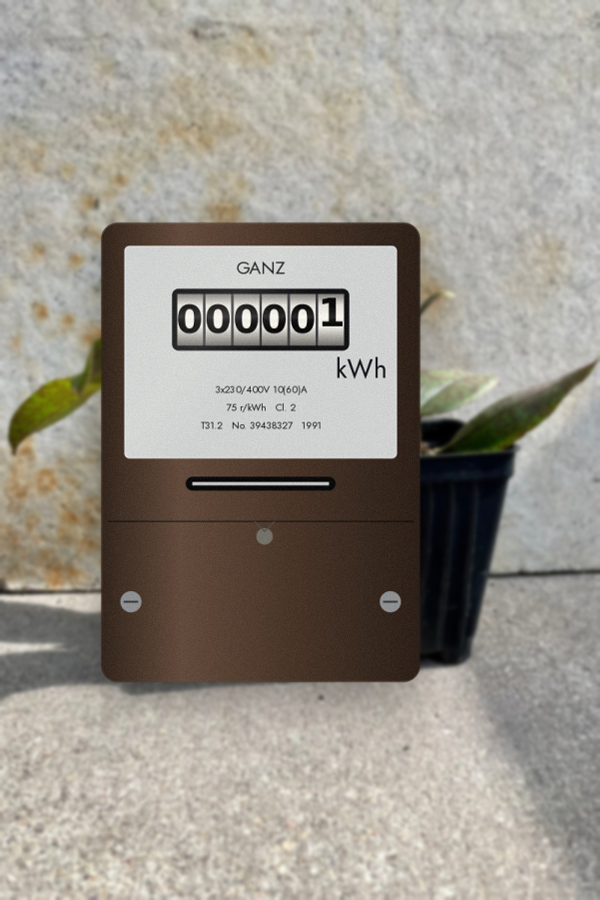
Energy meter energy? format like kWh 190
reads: kWh 1
